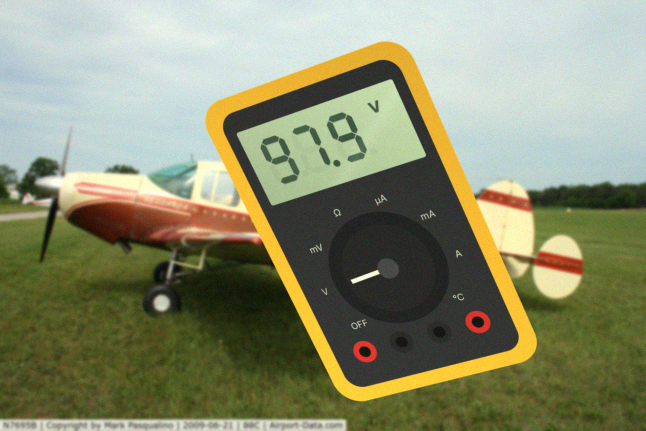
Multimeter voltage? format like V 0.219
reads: V 97.9
